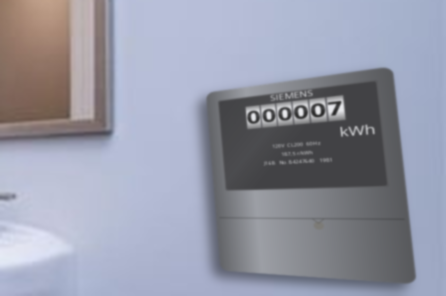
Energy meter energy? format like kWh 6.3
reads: kWh 7
